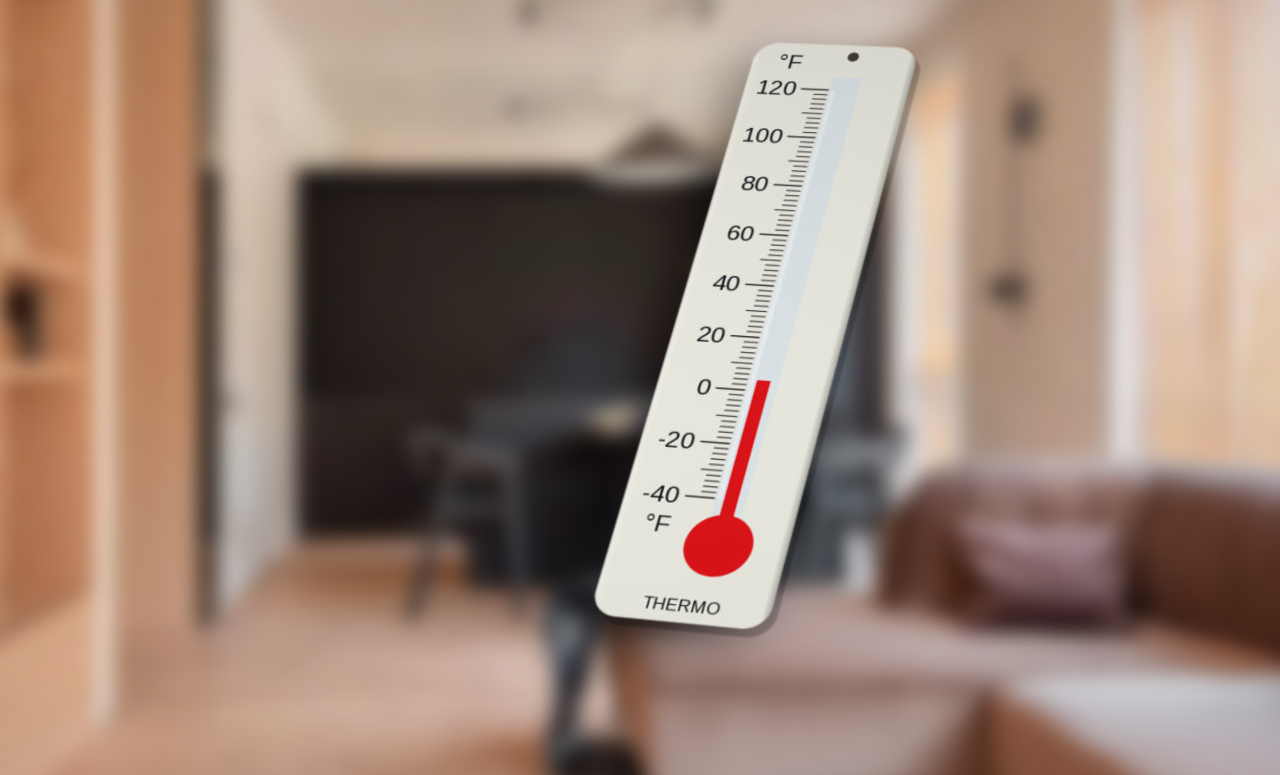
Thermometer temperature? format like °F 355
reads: °F 4
